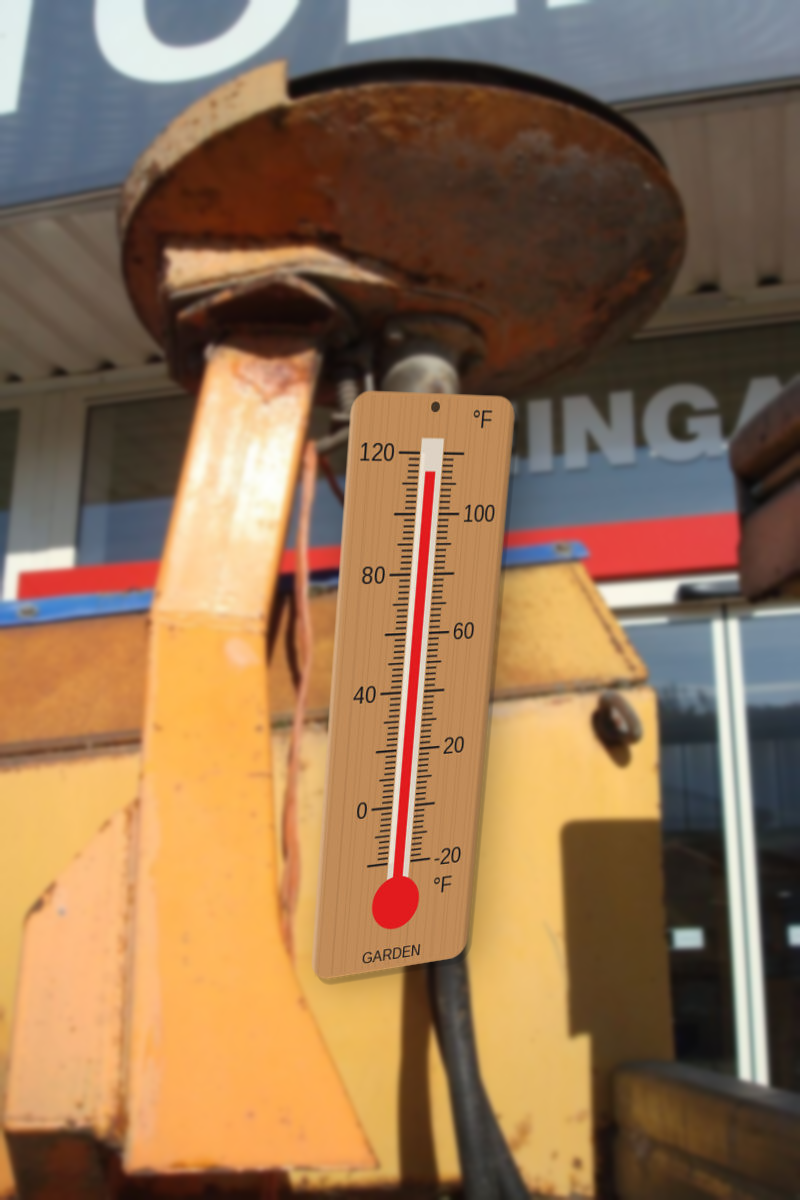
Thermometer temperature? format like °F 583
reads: °F 114
